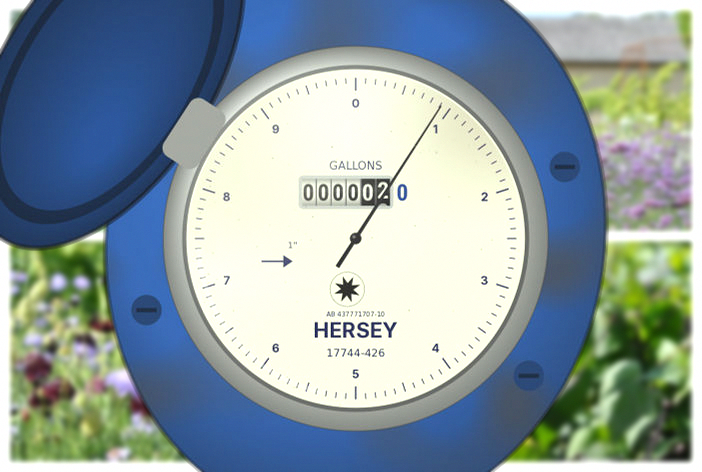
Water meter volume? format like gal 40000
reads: gal 20.9
